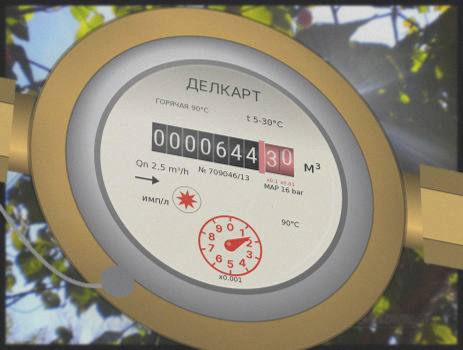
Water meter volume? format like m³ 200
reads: m³ 644.301
